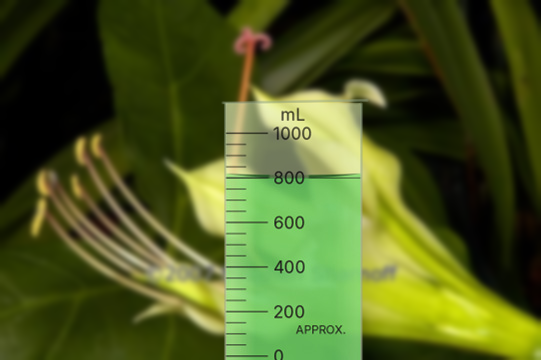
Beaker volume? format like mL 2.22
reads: mL 800
